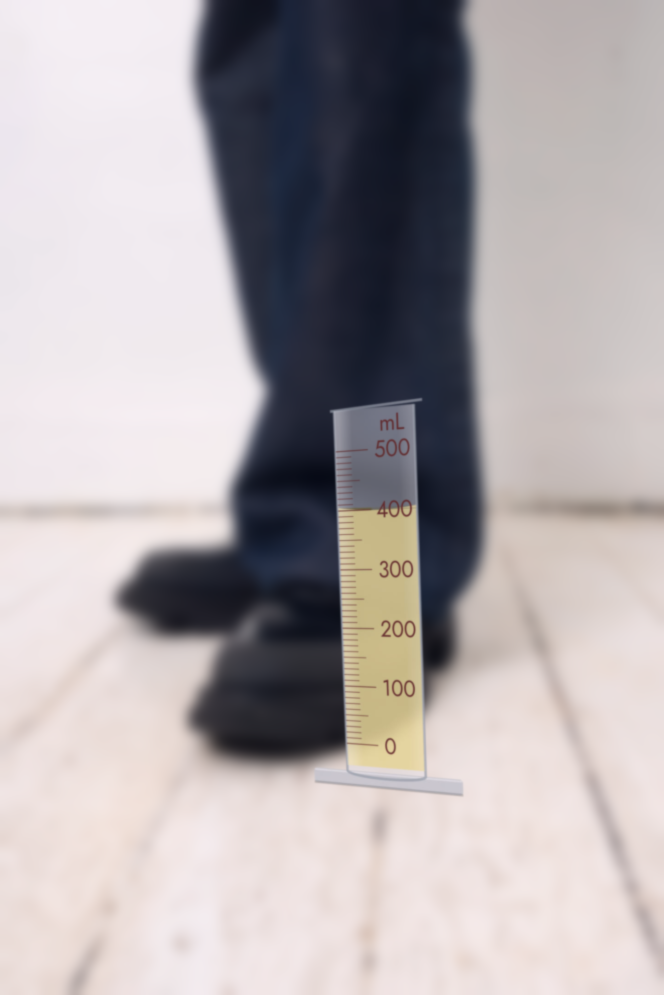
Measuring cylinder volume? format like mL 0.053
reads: mL 400
